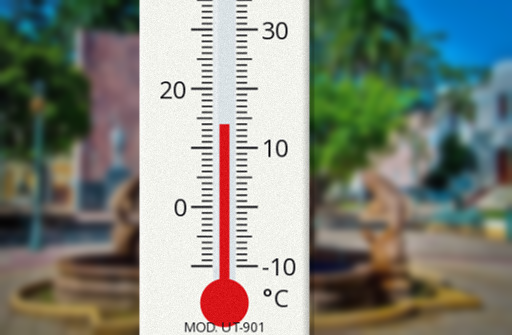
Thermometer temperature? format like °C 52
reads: °C 14
